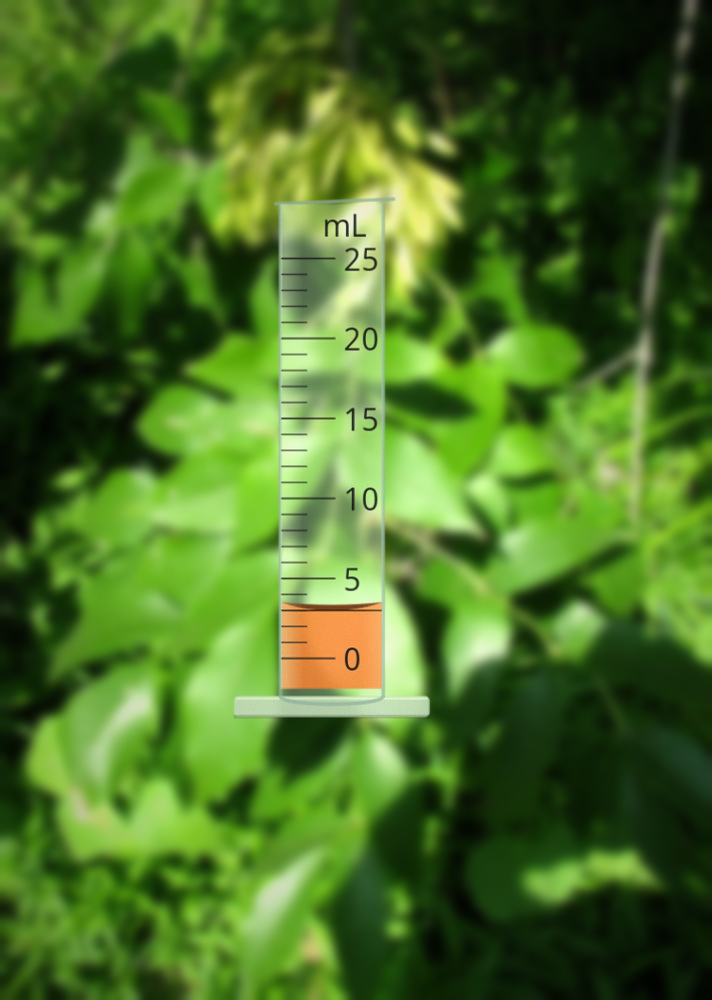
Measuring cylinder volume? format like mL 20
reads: mL 3
